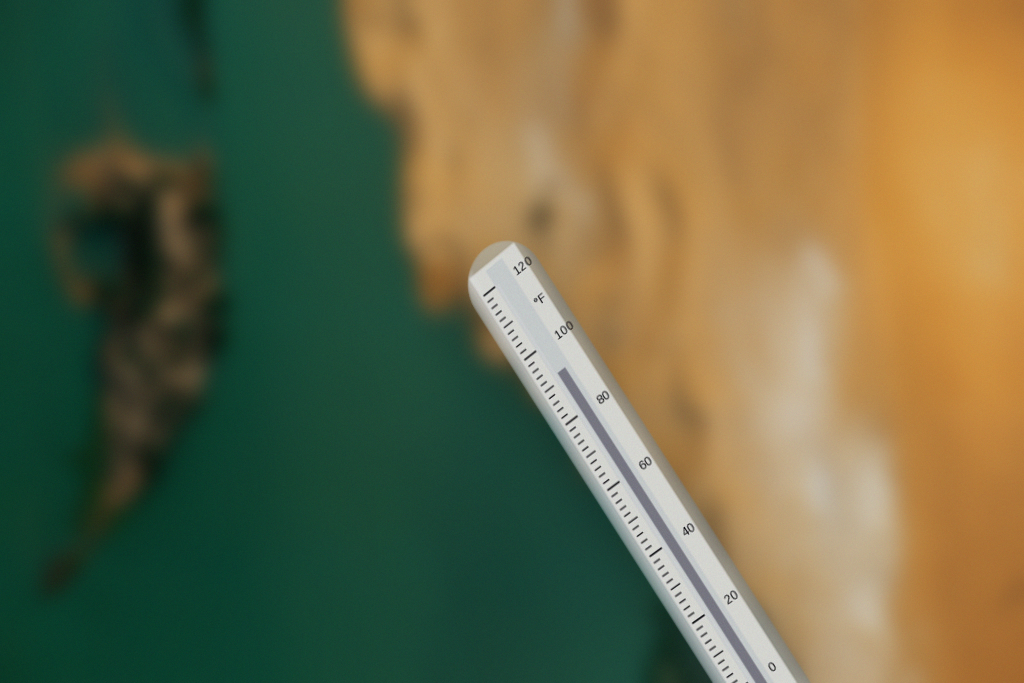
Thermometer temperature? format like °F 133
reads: °F 92
